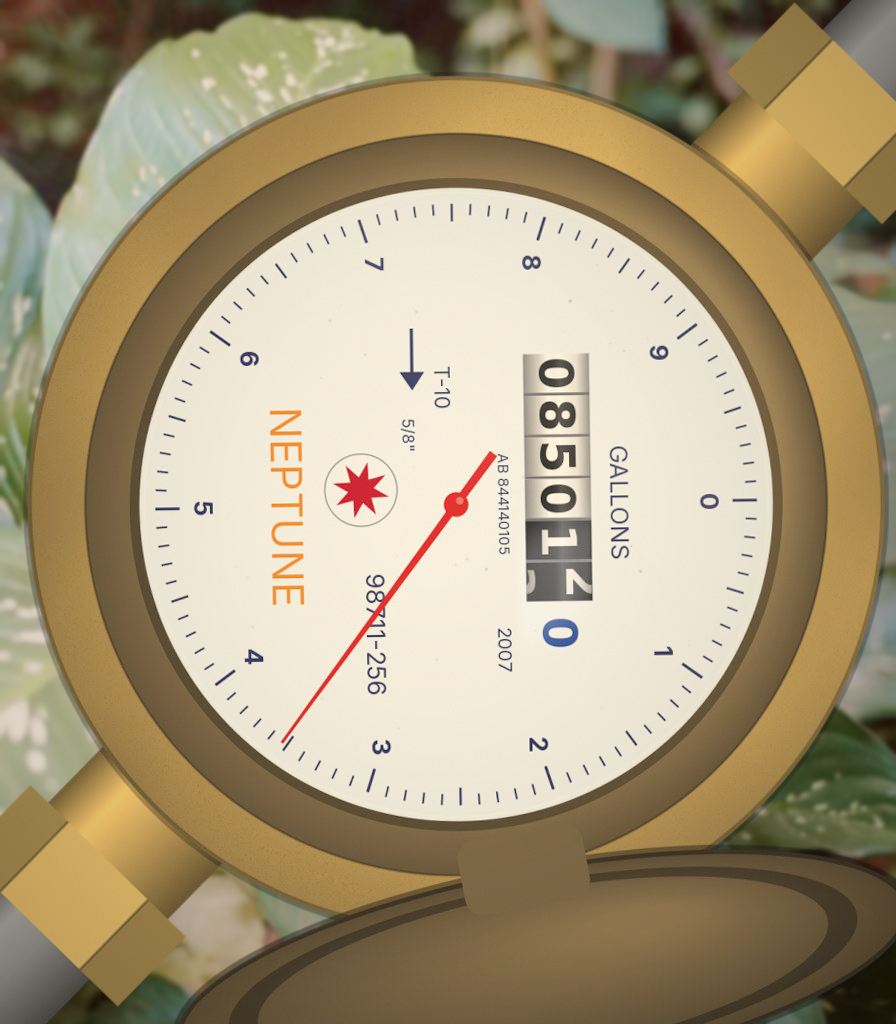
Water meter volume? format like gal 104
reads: gal 850123.5
